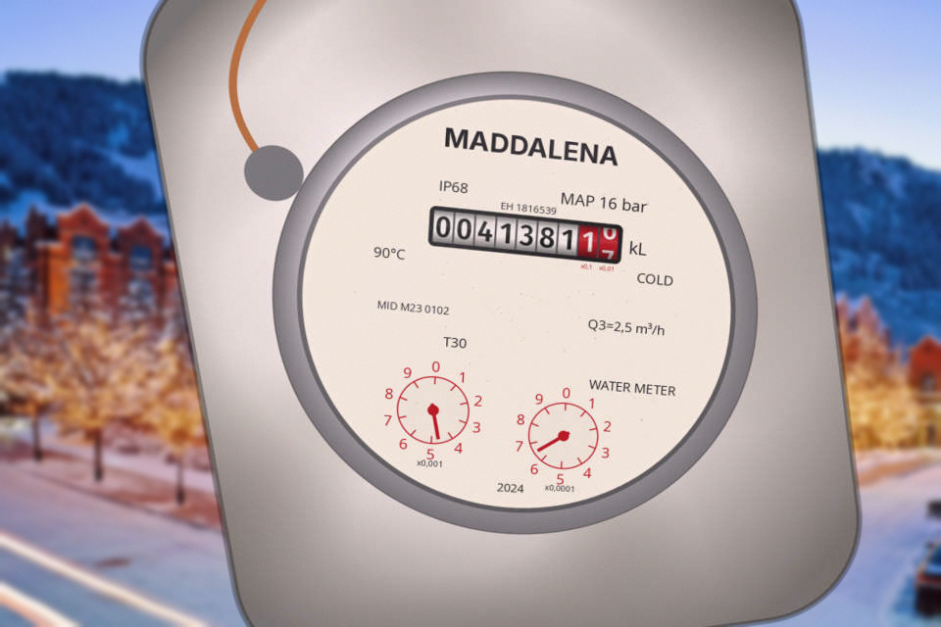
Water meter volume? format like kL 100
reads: kL 41381.1646
